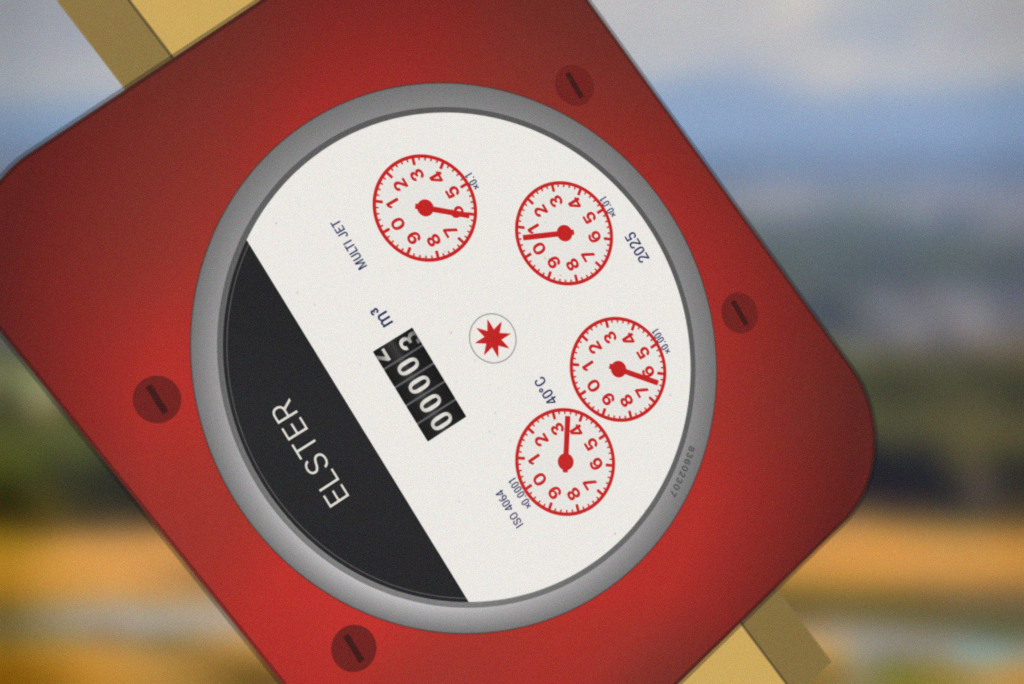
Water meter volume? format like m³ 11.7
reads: m³ 2.6063
